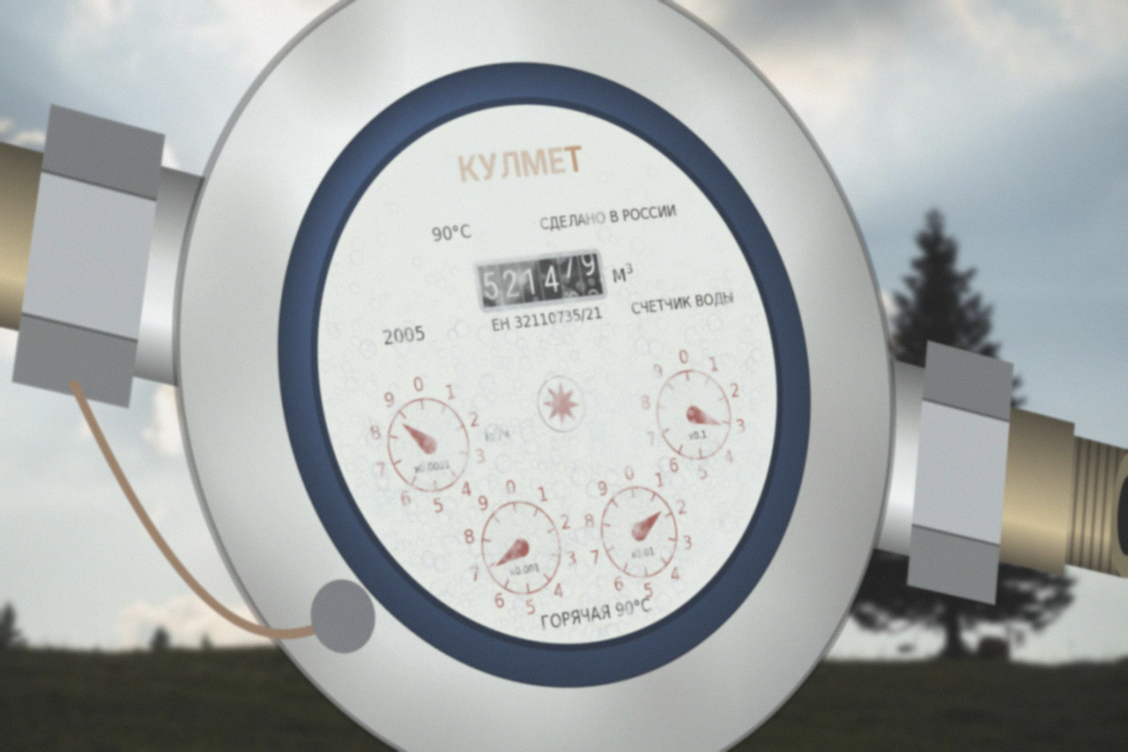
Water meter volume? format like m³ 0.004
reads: m³ 521479.3168
